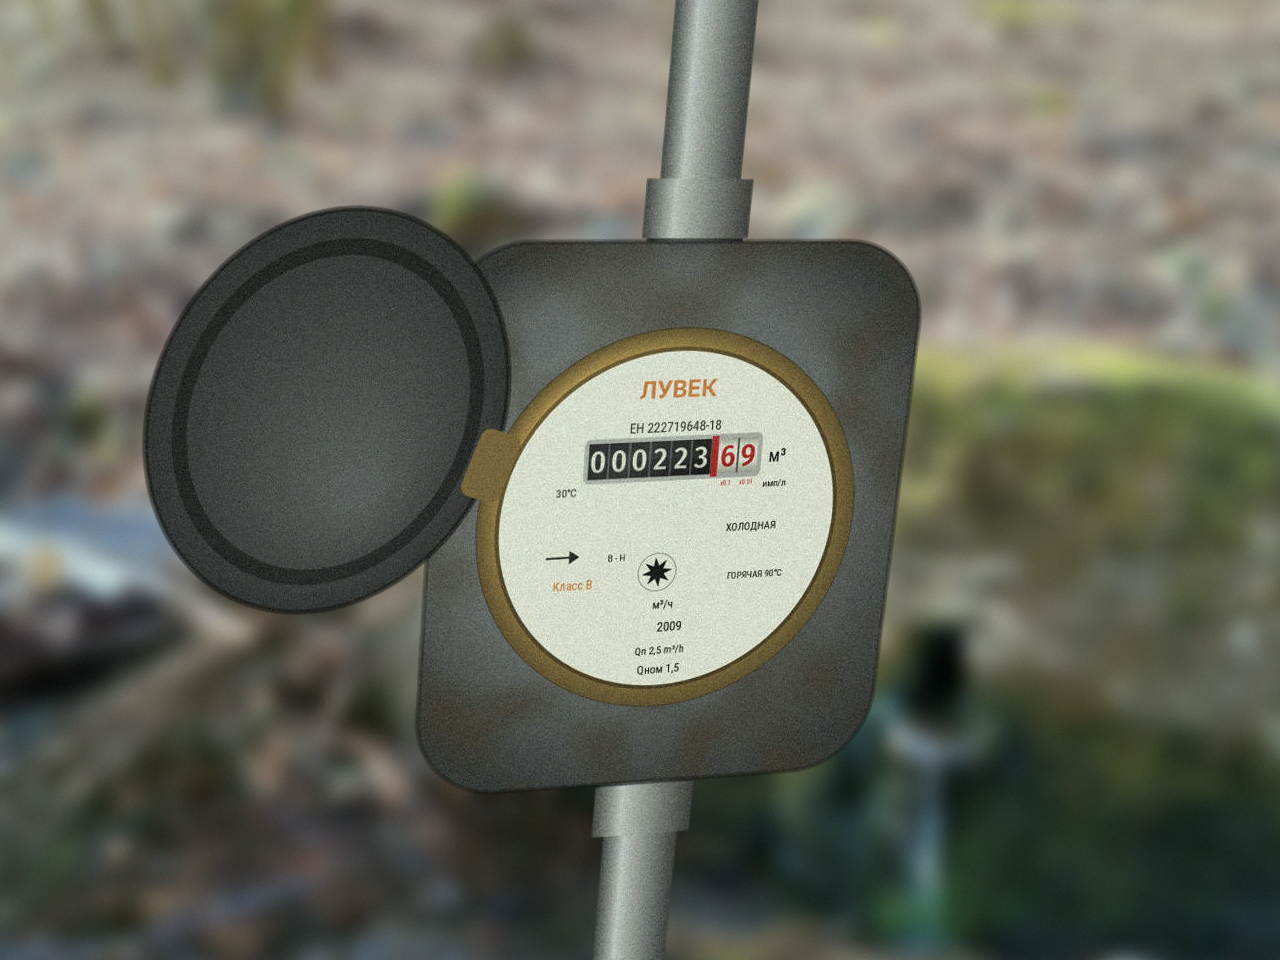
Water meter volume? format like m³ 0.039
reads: m³ 223.69
